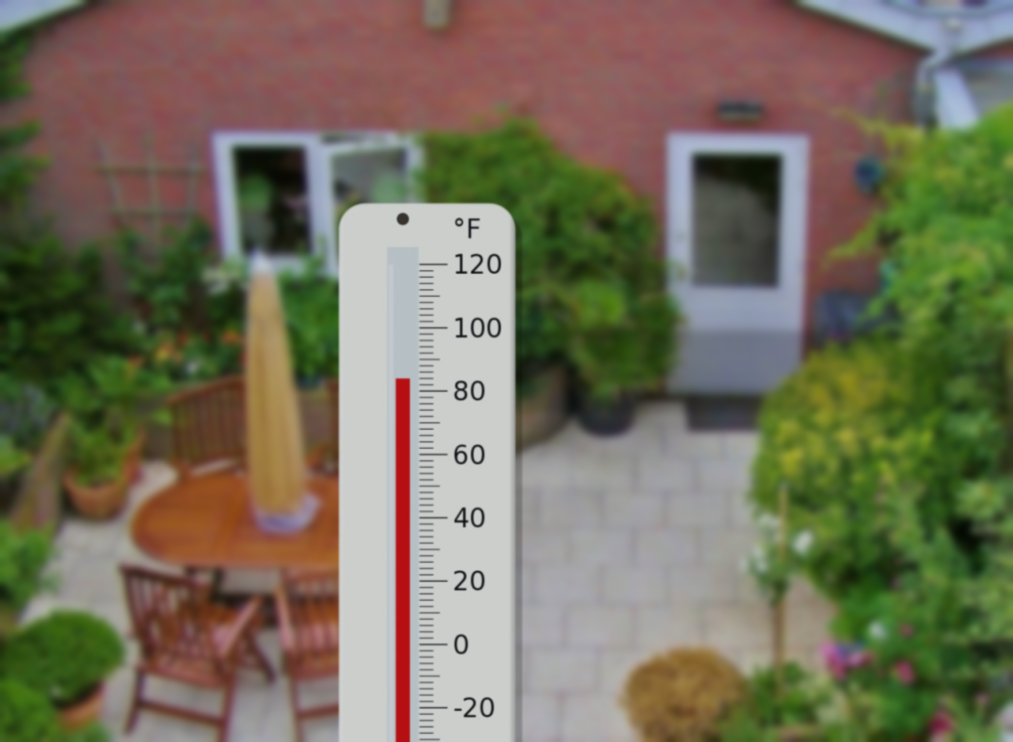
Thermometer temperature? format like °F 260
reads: °F 84
